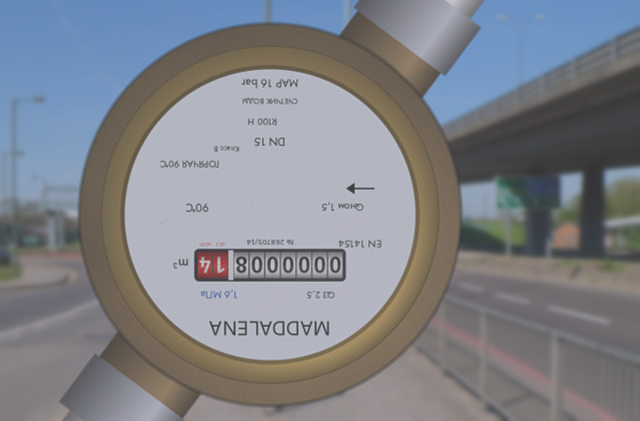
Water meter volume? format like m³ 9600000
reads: m³ 8.14
